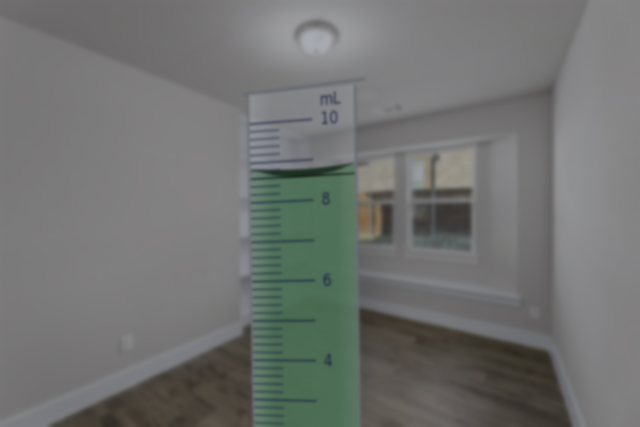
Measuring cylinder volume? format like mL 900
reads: mL 8.6
